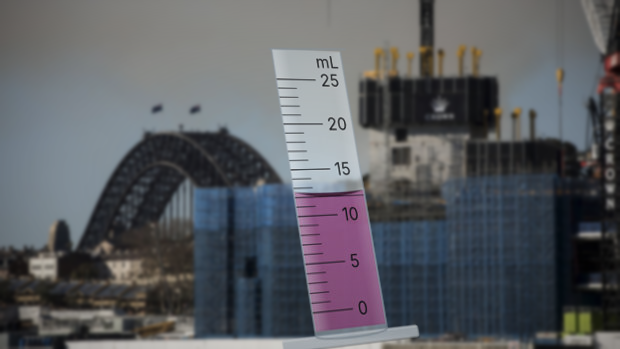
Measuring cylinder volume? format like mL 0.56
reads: mL 12
